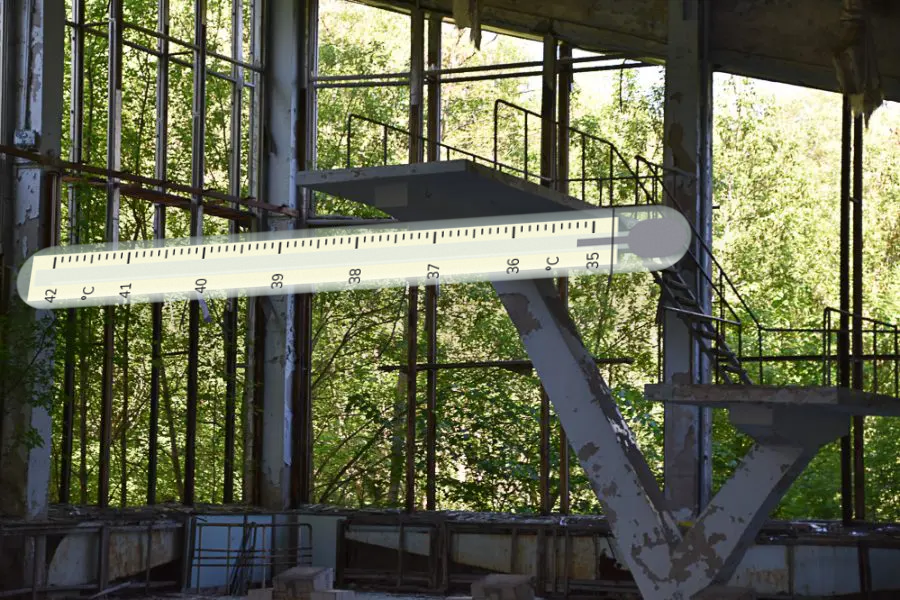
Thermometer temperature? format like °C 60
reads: °C 35.2
